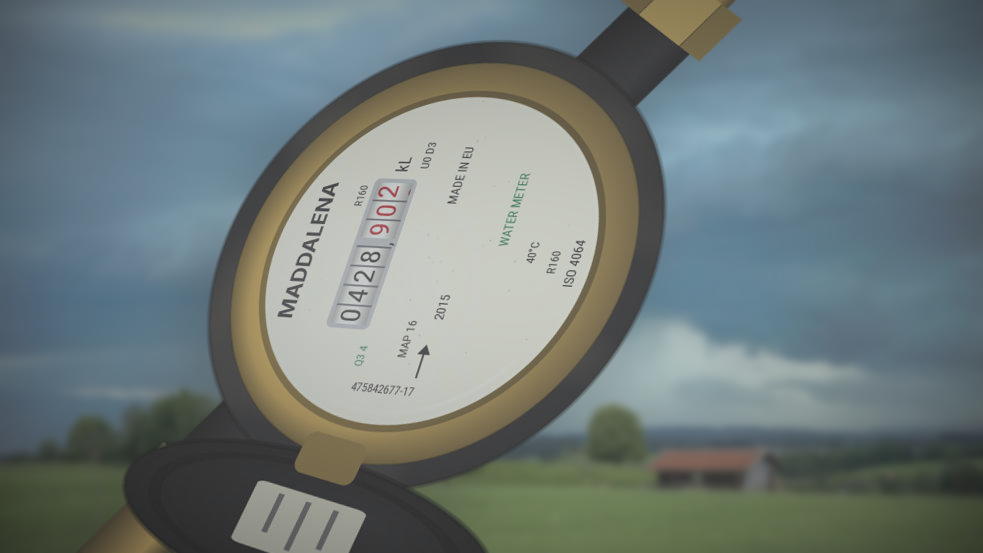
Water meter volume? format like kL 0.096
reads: kL 428.902
